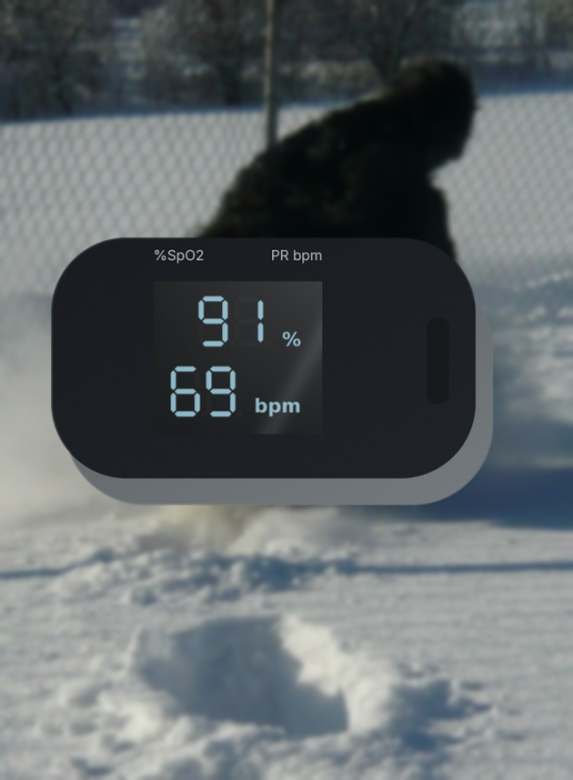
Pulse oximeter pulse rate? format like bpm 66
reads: bpm 69
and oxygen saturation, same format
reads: % 91
